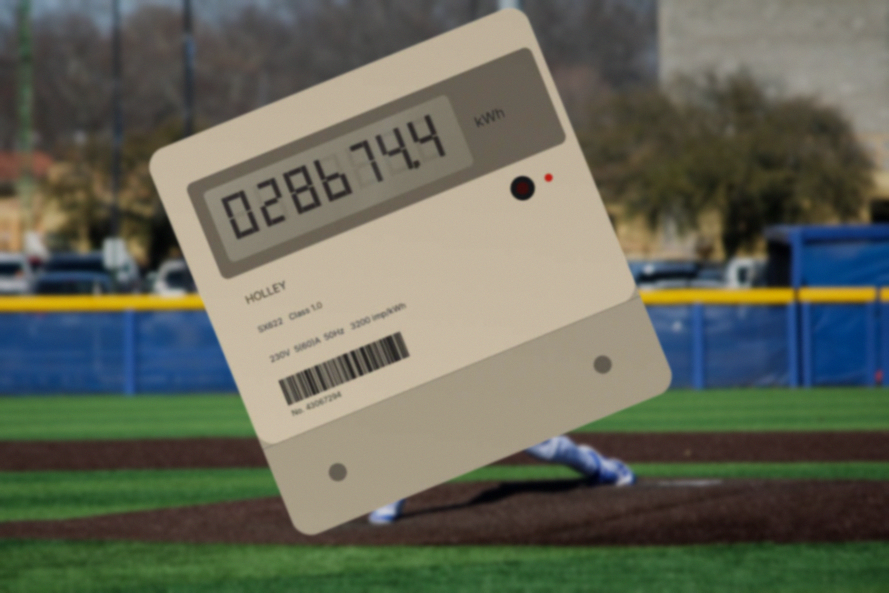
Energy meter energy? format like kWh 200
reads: kWh 28674.4
